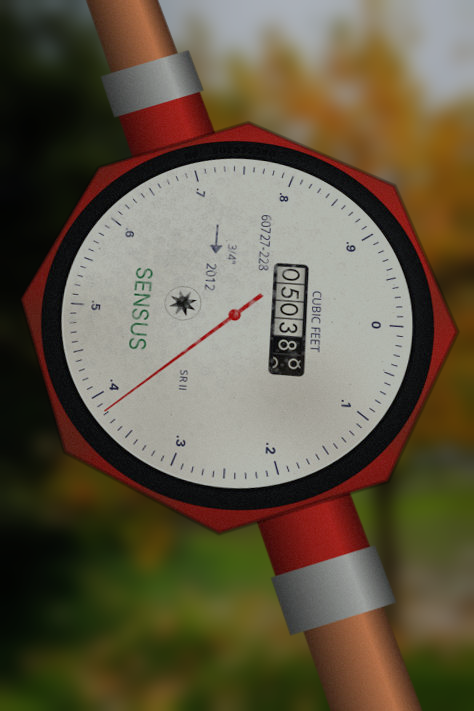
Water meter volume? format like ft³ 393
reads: ft³ 50388.38
